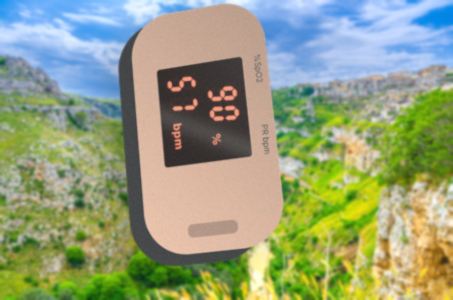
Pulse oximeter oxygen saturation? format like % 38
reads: % 90
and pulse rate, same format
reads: bpm 57
